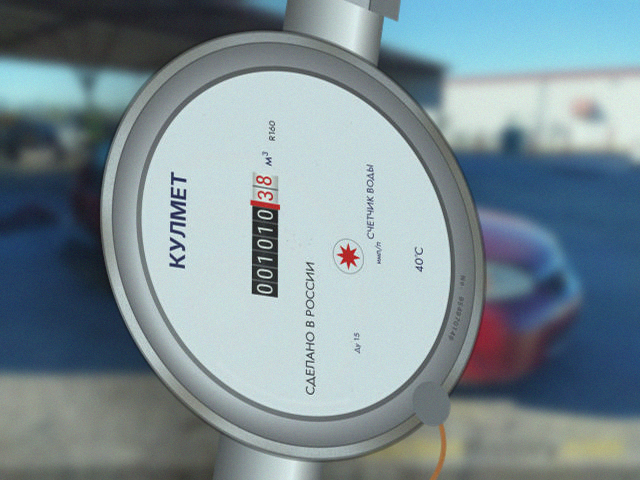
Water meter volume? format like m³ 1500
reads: m³ 1010.38
